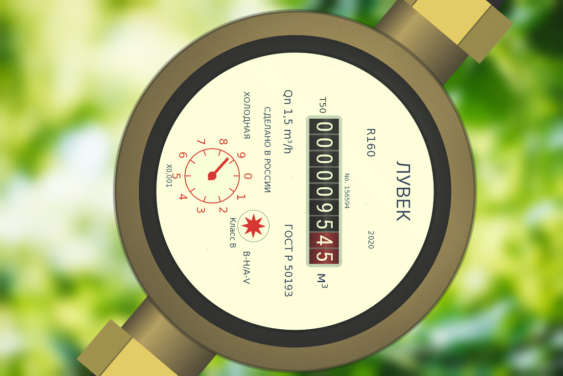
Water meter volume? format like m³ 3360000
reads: m³ 95.458
